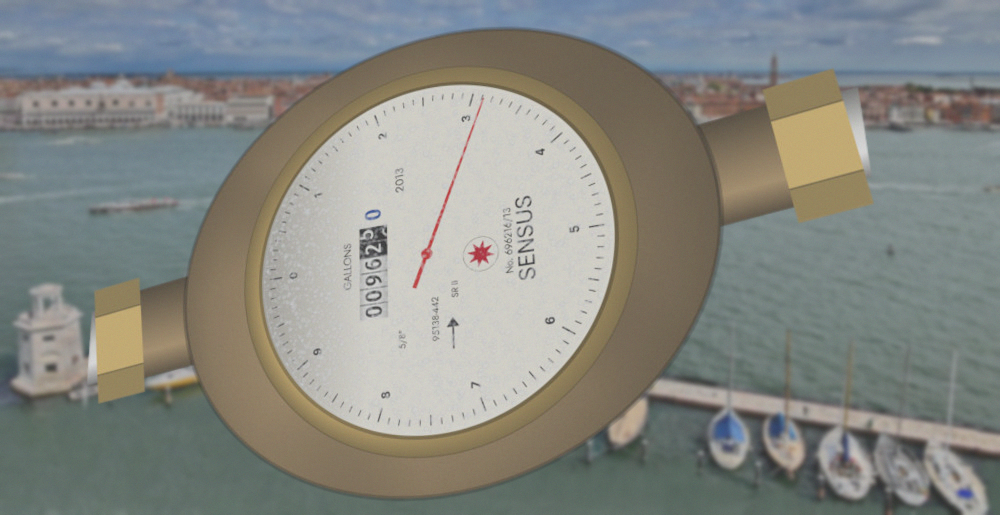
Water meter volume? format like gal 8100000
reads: gal 96253.1
